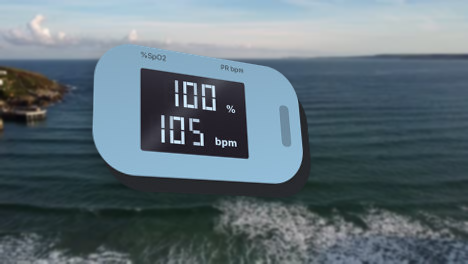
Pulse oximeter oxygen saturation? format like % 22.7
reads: % 100
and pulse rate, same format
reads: bpm 105
